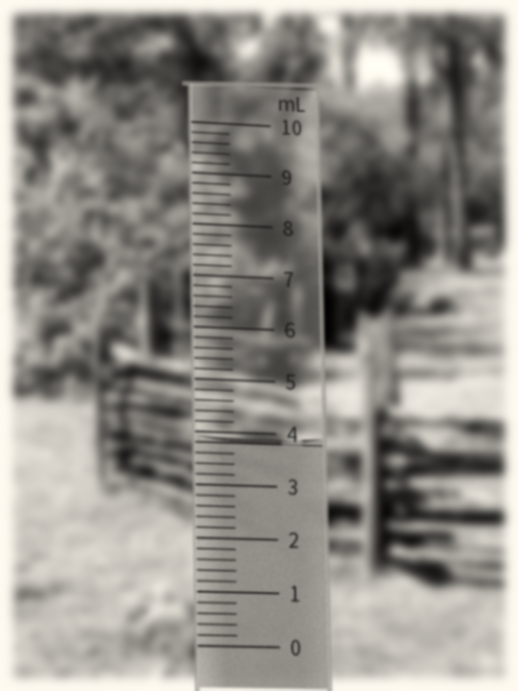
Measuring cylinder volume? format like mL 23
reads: mL 3.8
